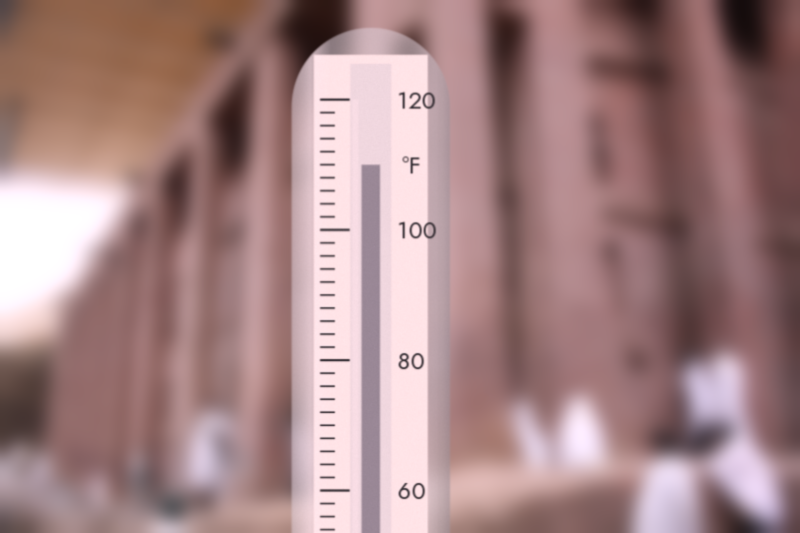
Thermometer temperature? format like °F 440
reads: °F 110
